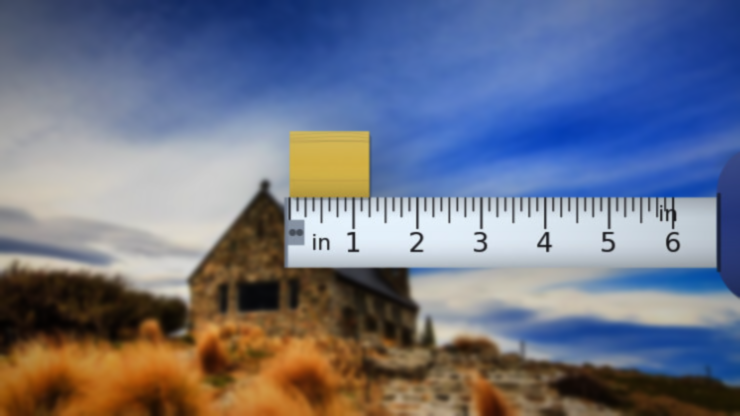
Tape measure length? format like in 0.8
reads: in 1.25
